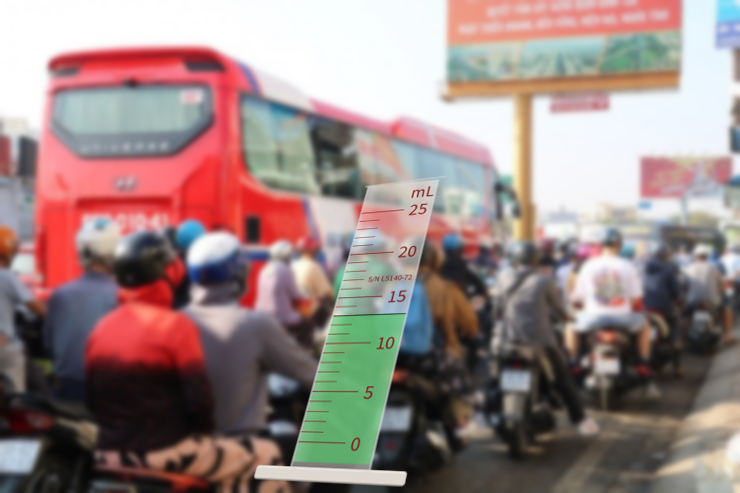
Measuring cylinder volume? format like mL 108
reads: mL 13
